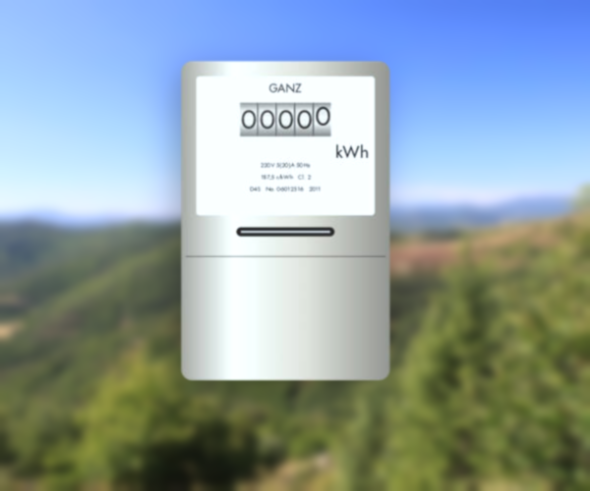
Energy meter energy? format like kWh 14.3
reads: kWh 0
